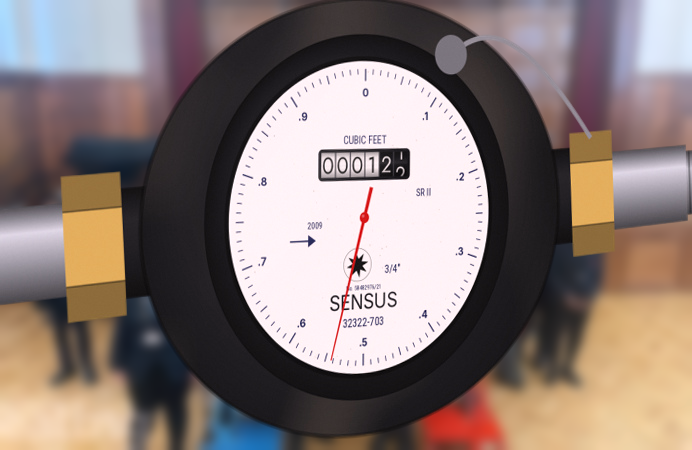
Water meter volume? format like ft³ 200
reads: ft³ 121.54
